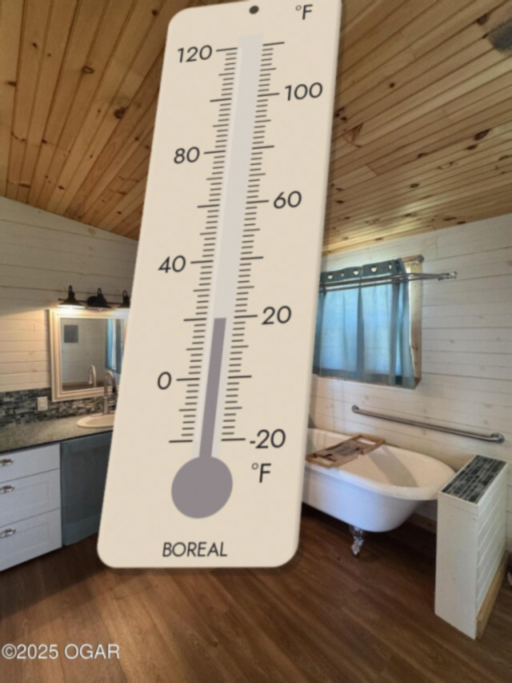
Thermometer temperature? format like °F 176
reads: °F 20
